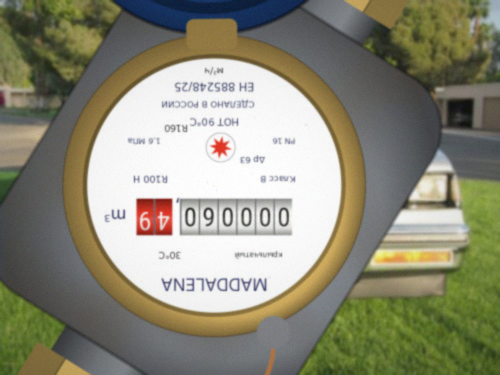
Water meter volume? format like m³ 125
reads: m³ 60.49
